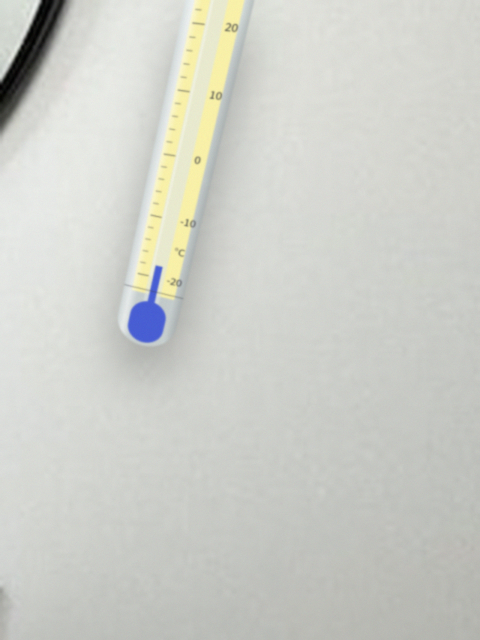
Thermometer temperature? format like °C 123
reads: °C -18
